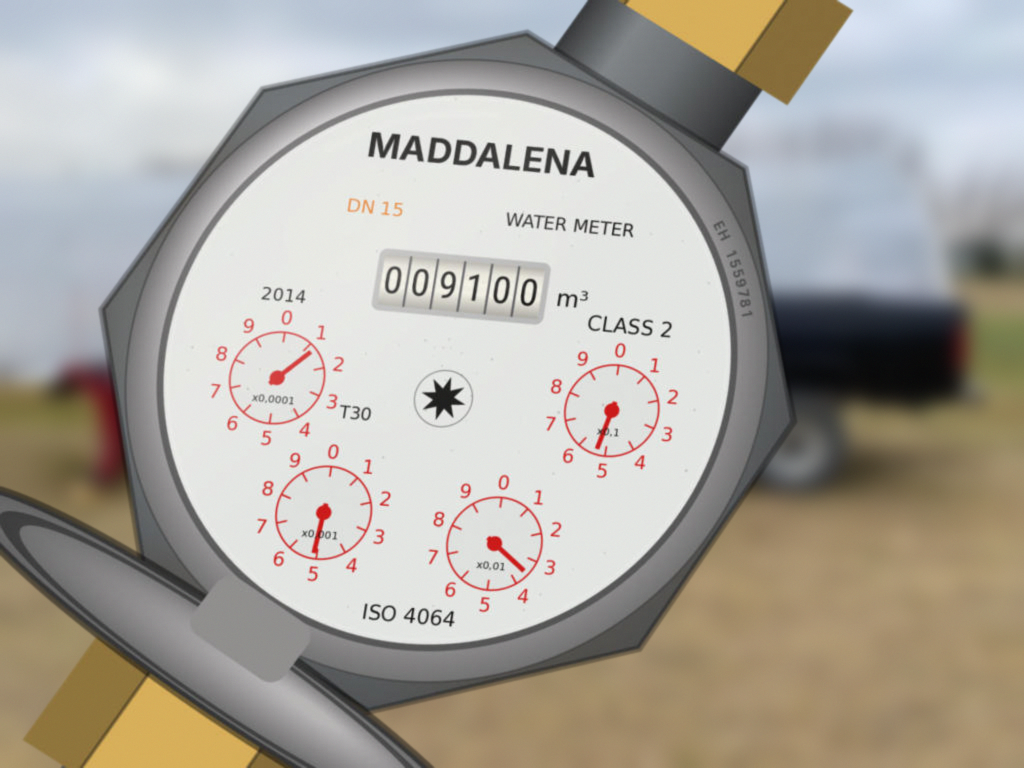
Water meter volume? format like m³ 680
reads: m³ 9100.5351
